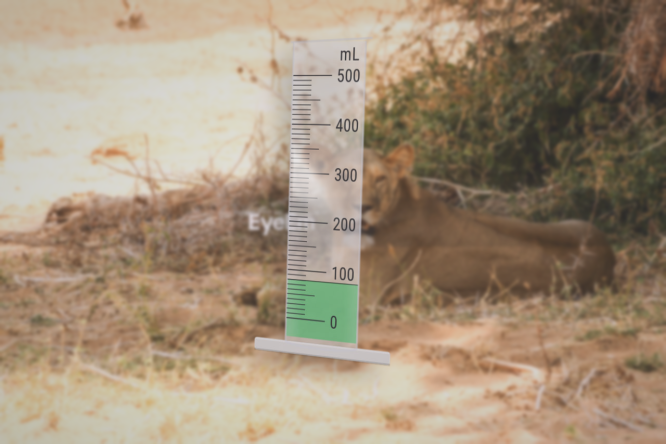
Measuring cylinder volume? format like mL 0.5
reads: mL 80
